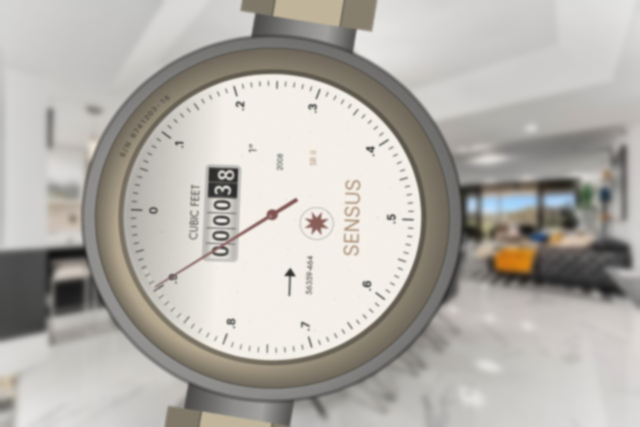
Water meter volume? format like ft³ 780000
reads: ft³ 37.90
